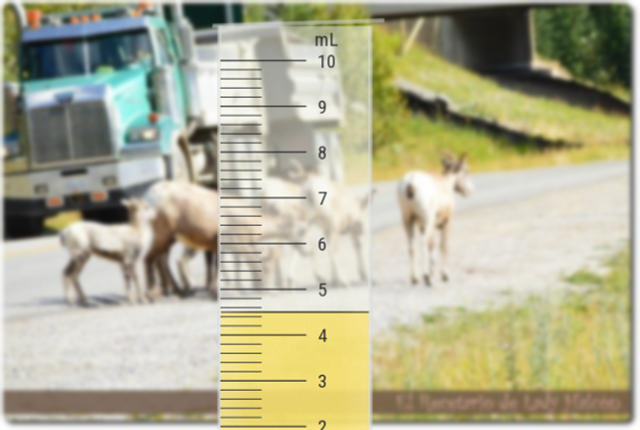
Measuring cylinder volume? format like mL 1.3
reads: mL 4.5
